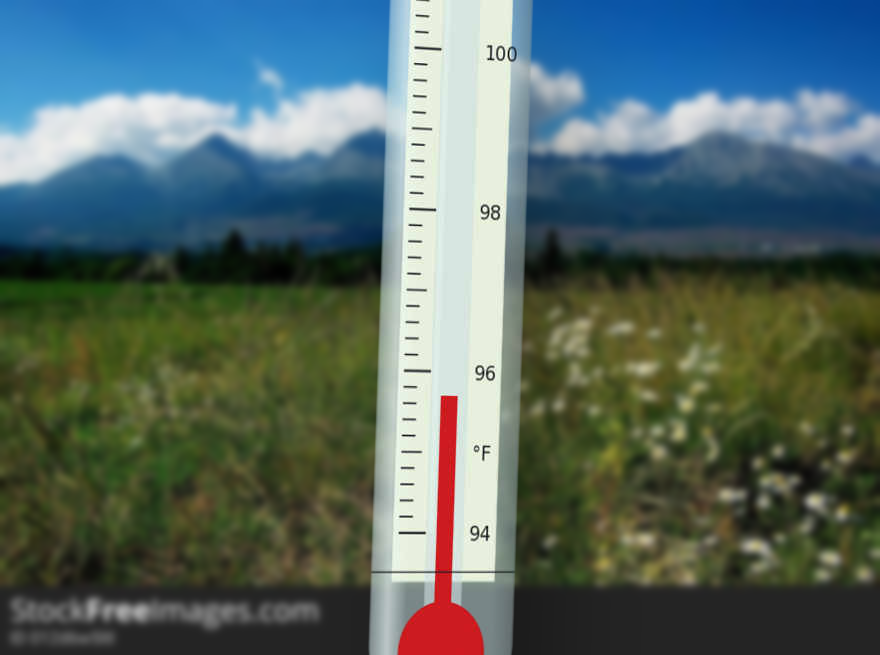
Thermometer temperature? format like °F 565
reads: °F 95.7
